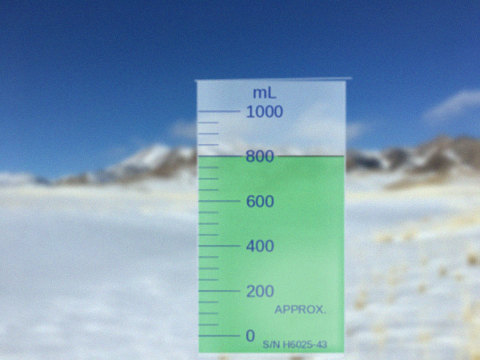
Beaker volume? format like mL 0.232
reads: mL 800
